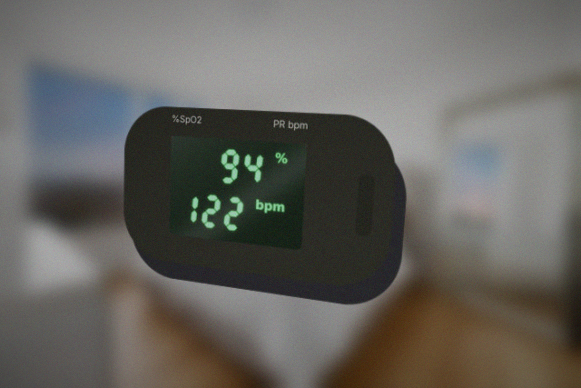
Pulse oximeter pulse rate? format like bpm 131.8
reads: bpm 122
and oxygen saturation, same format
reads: % 94
